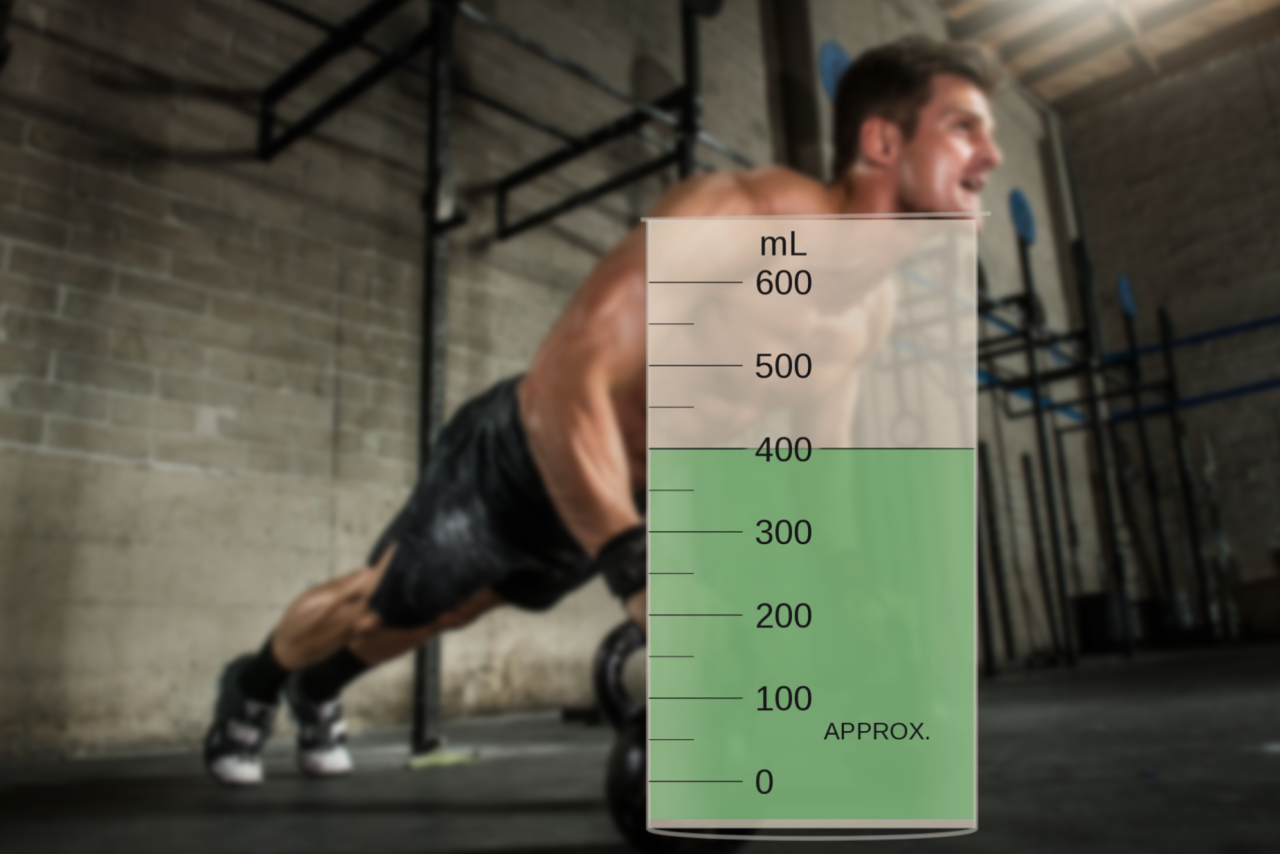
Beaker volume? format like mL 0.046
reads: mL 400
